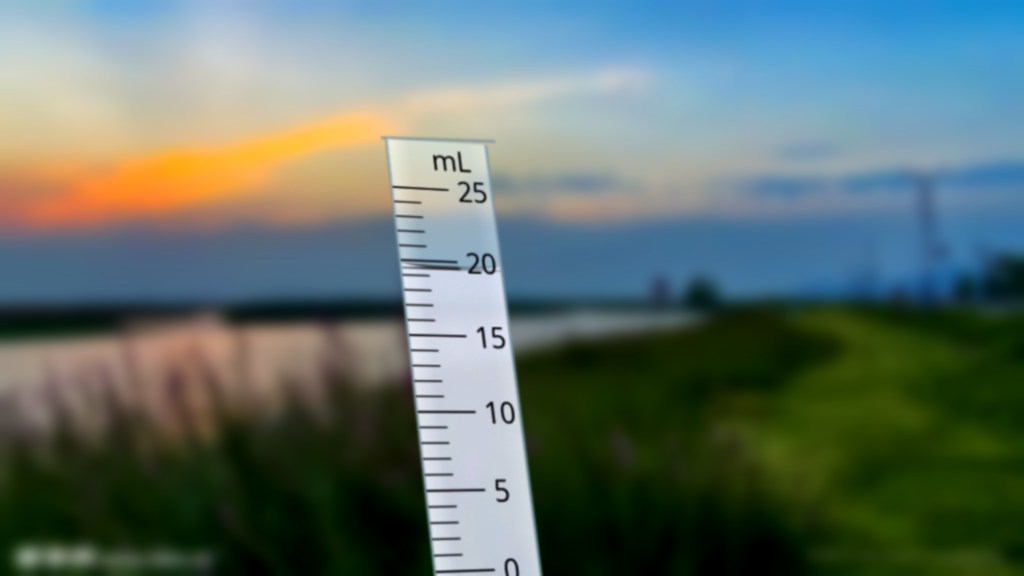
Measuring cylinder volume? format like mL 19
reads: mL 19.5
